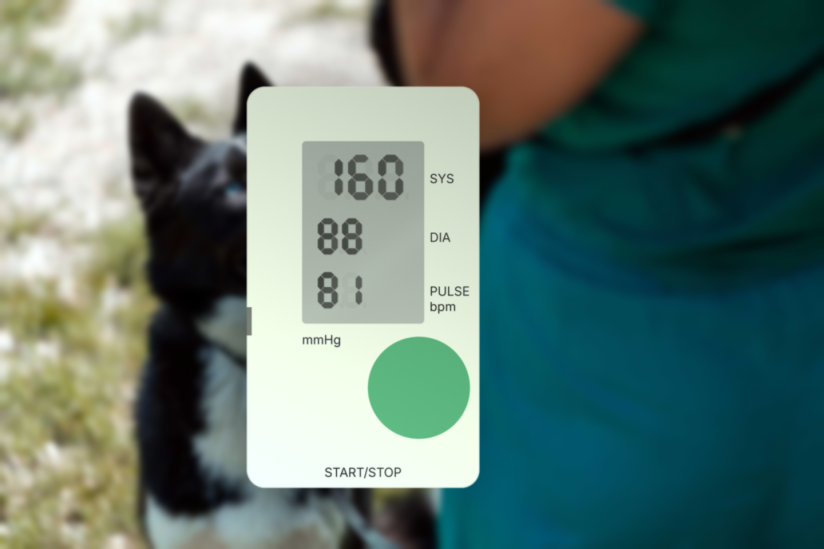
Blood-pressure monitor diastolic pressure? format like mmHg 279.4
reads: mmHg 88
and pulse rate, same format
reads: bpm 81
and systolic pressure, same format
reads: mmHg 160
